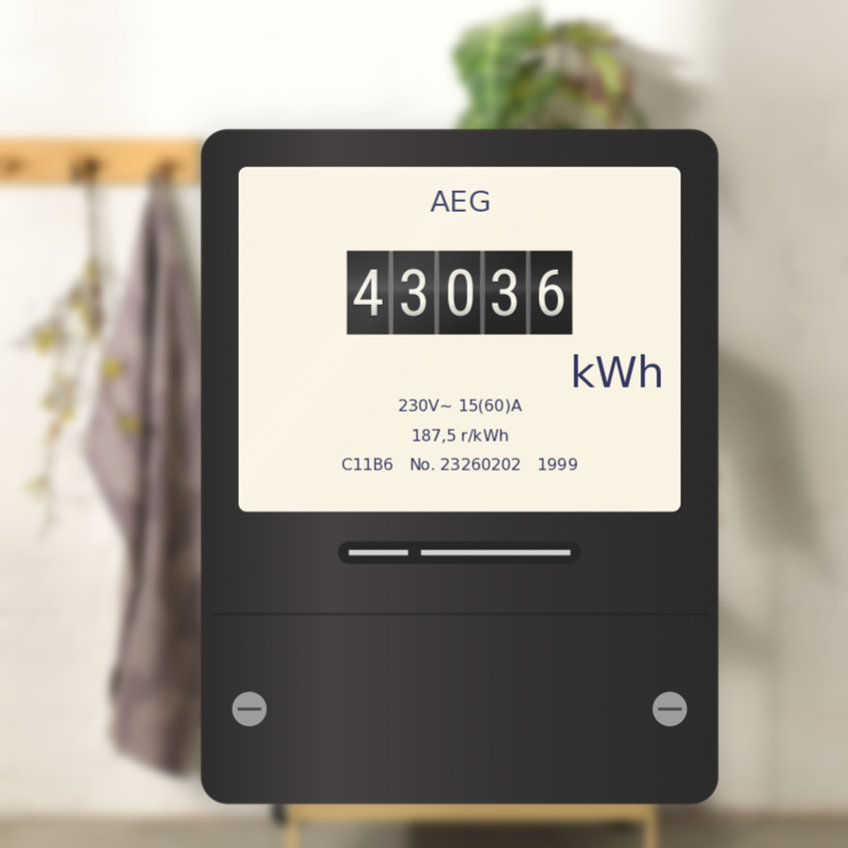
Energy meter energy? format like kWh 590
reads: kWh 43036
